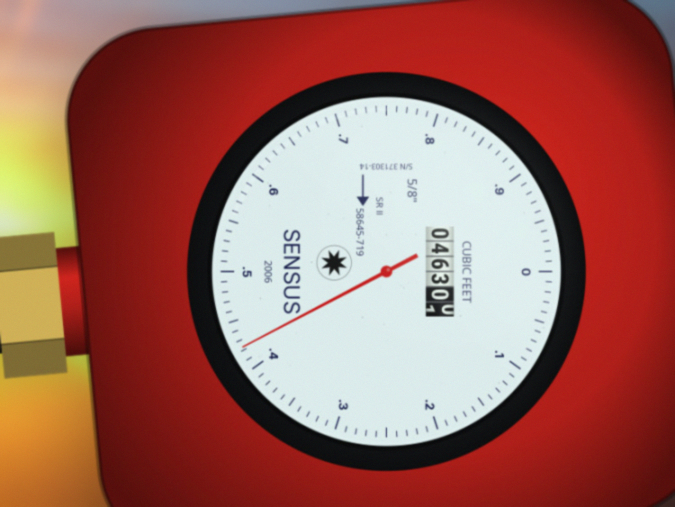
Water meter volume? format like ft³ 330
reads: ft³ 46300.42
